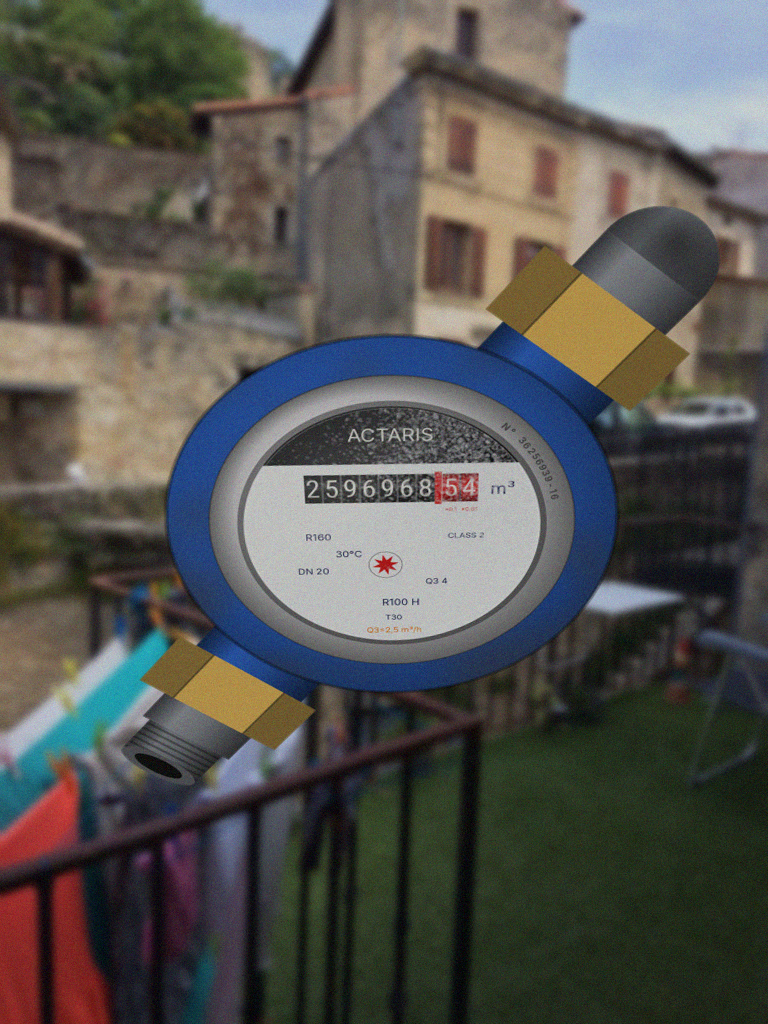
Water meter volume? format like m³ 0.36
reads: m³ 2596968.54
